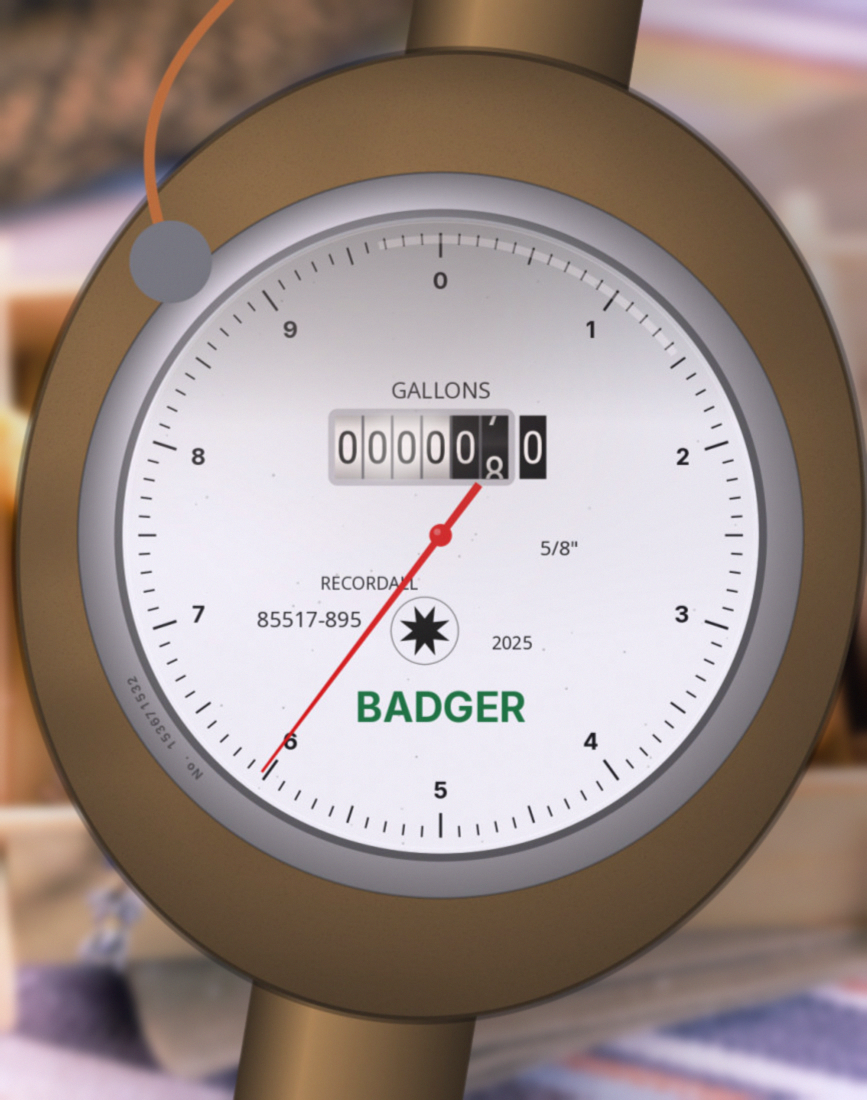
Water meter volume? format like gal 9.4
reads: gal 76.0
